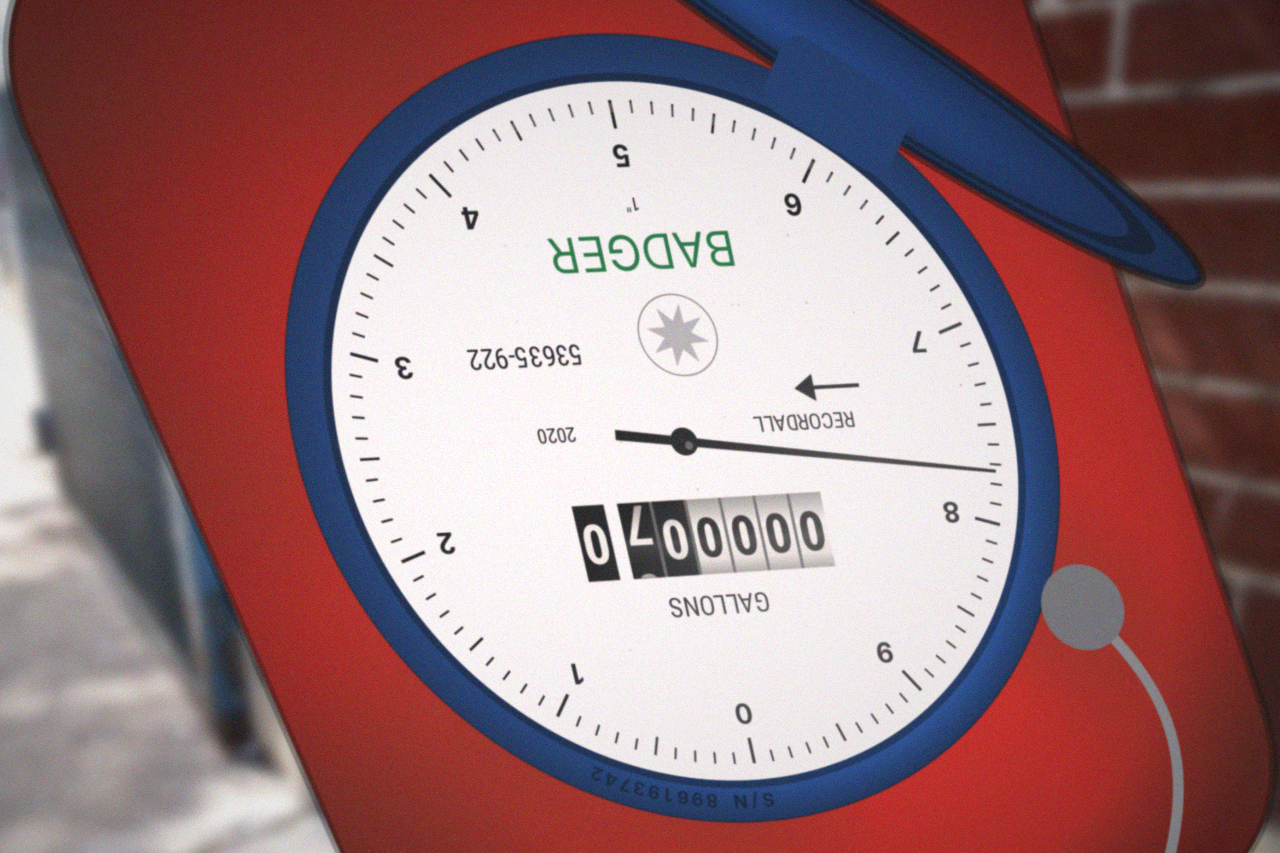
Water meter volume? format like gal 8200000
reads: gal 67.7
